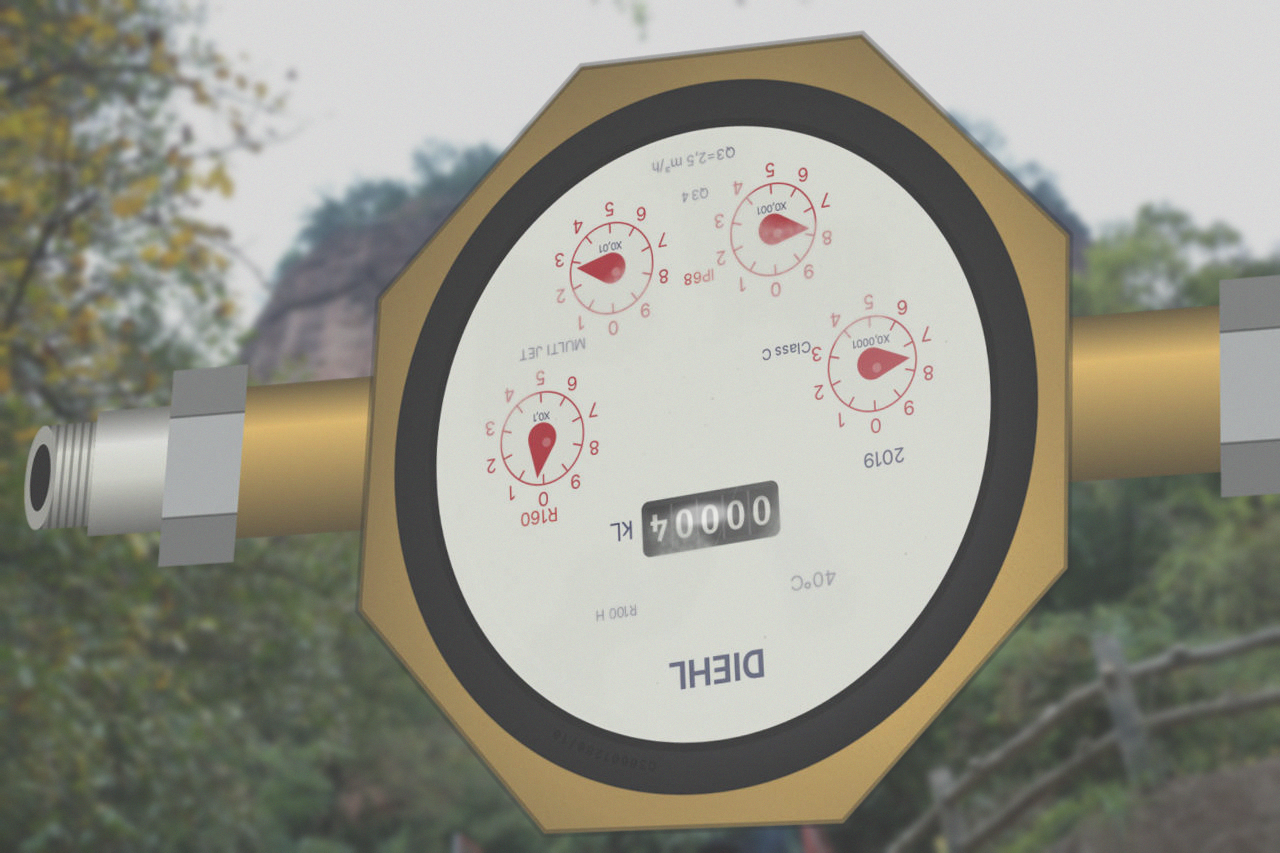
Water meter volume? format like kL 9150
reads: kL 4.0277
